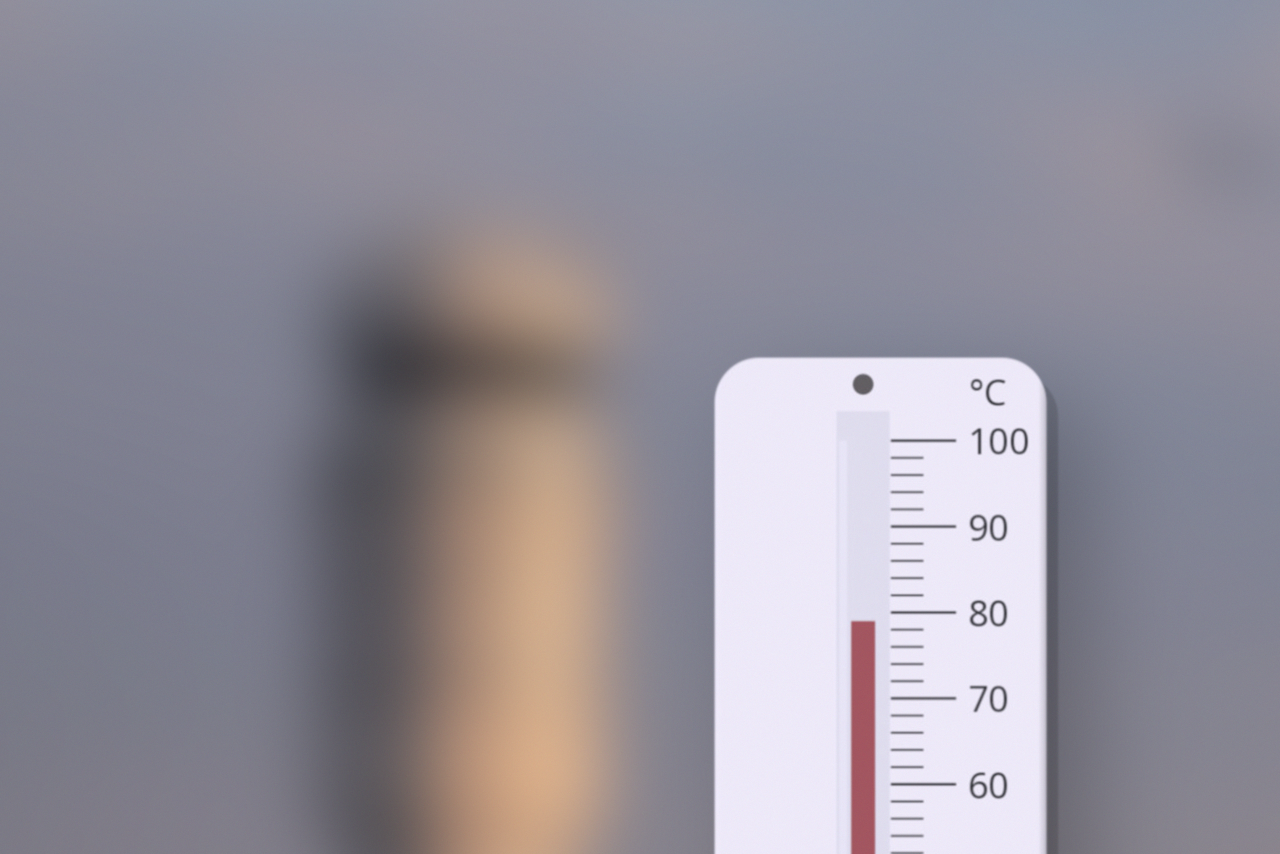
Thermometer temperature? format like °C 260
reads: °C 79
